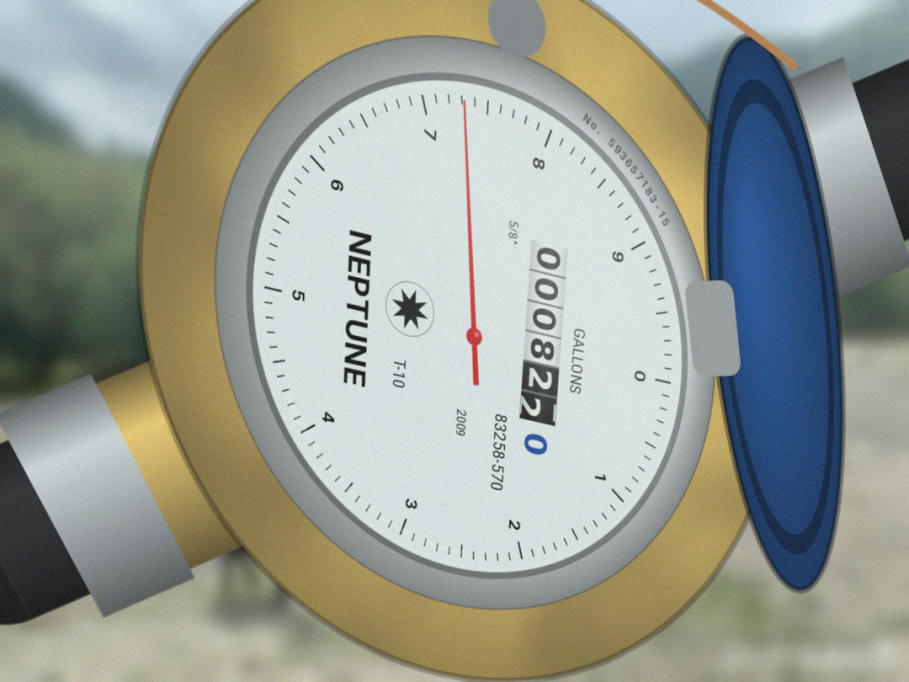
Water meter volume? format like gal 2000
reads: gal 8217.3
